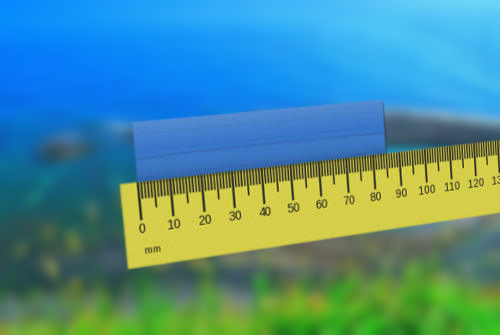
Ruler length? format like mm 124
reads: mm 85
